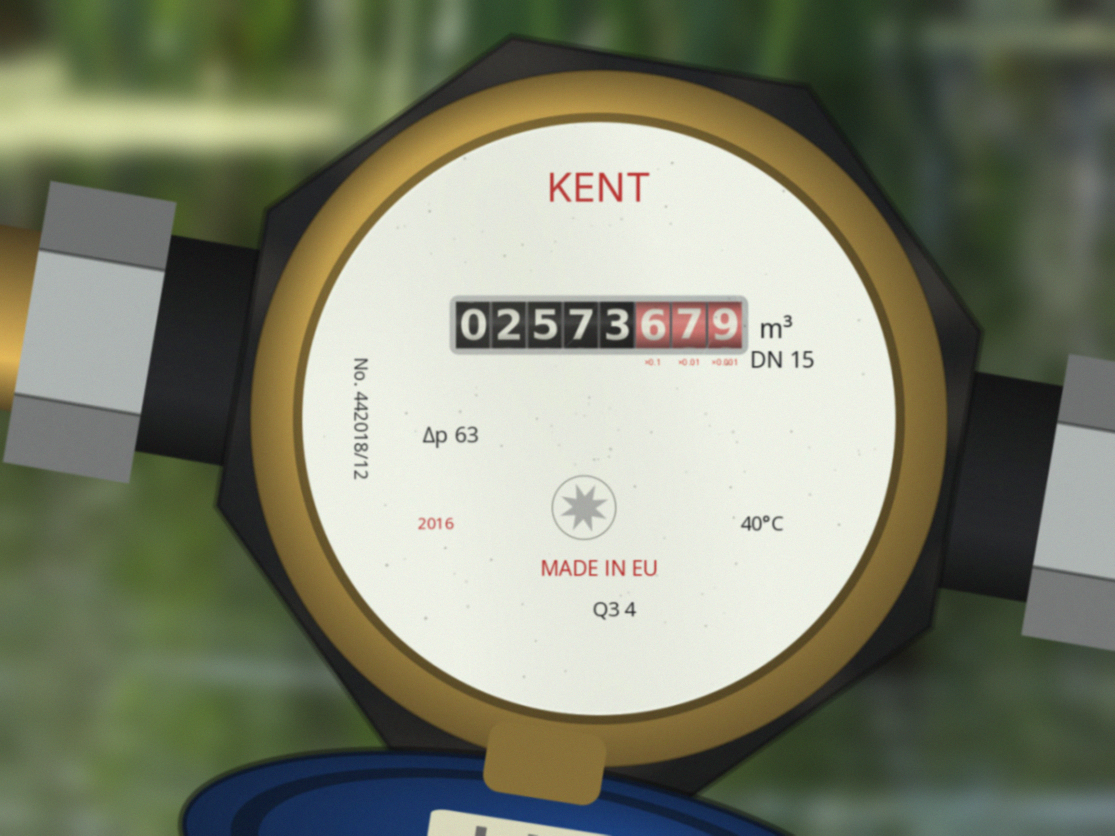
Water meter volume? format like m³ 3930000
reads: m³ 2573.679
